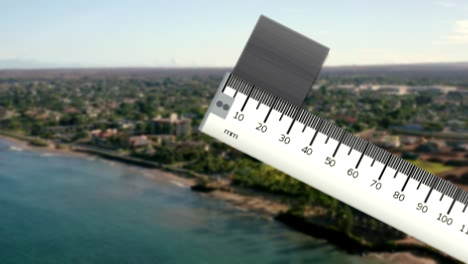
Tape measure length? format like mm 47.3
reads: mm 30
